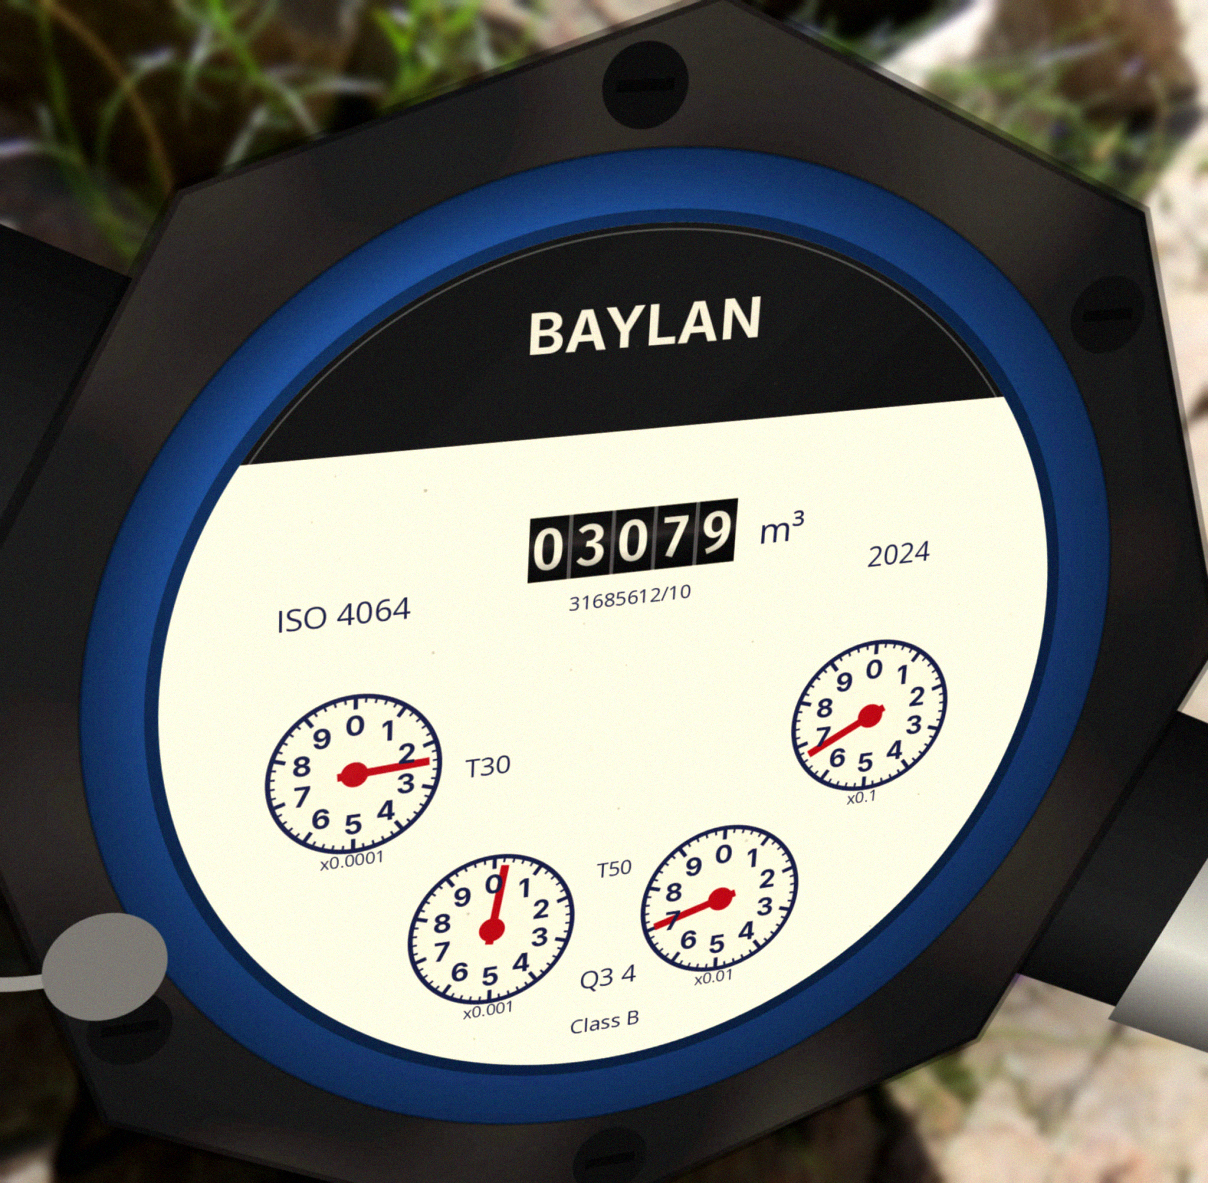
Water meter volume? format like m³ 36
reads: m³ 3079.6702
